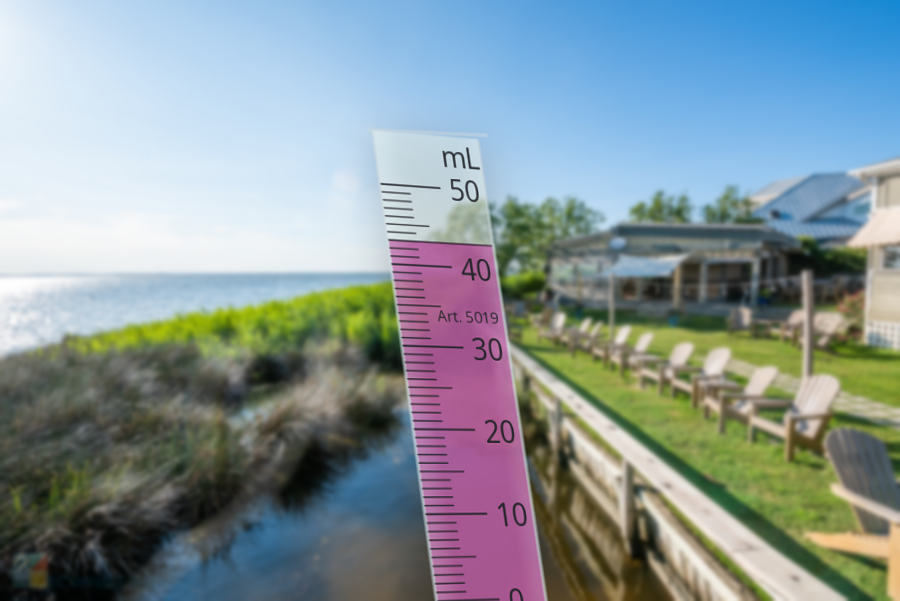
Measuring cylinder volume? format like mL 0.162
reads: mL 43
